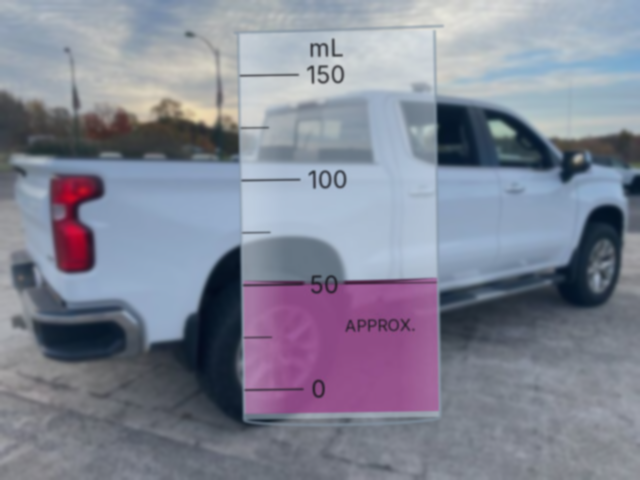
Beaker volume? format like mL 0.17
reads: mL 50
